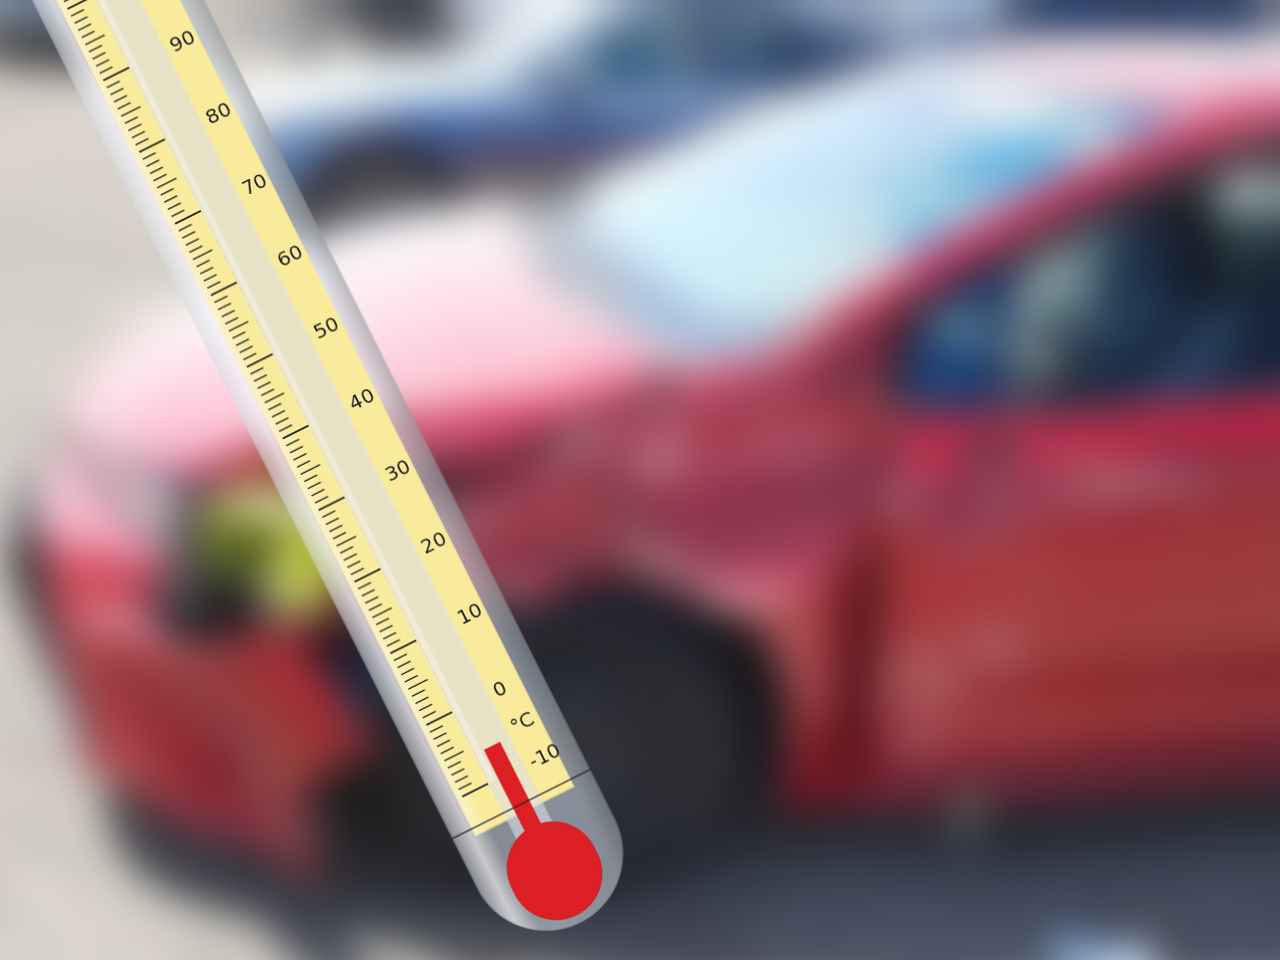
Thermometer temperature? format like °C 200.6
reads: °C -6
